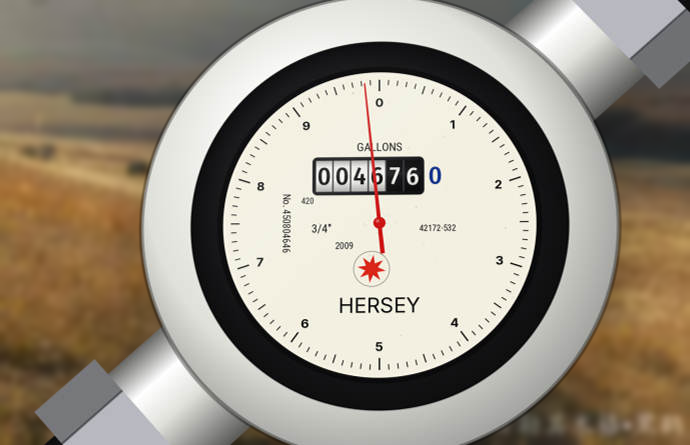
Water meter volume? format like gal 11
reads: gal 46759.8
